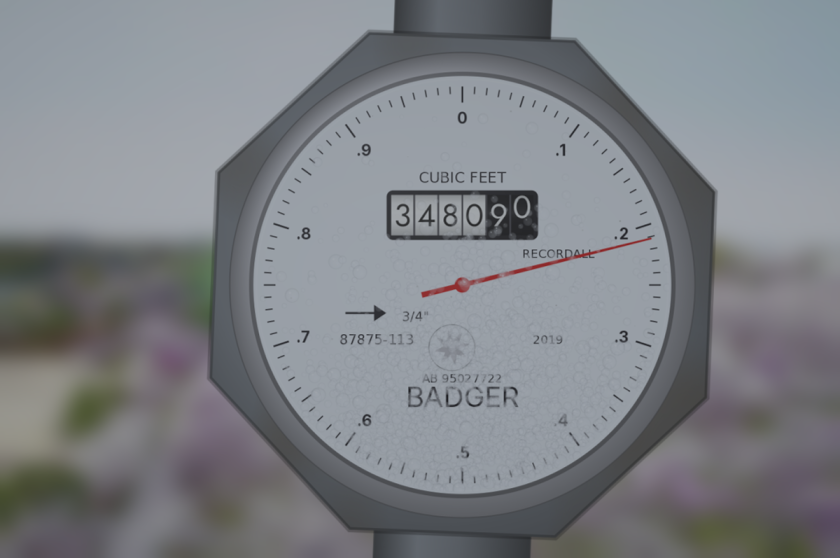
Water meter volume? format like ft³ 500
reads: ft³ 348090.21
